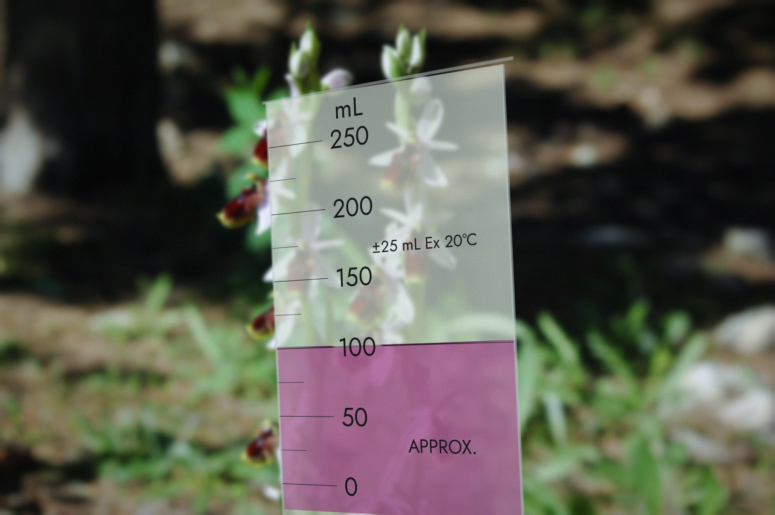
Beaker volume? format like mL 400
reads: mL 100
